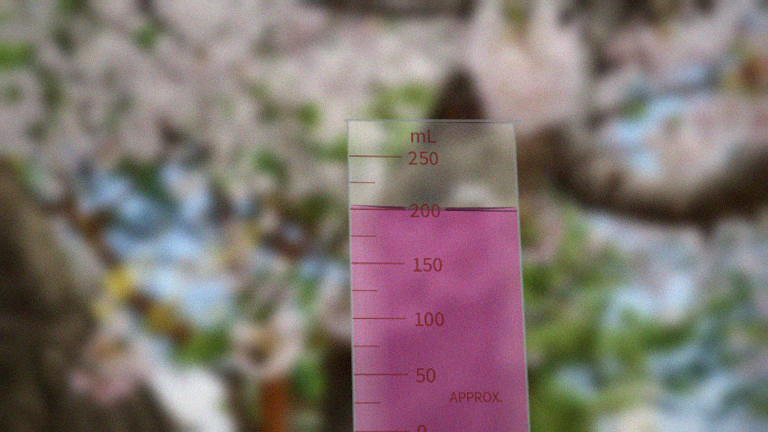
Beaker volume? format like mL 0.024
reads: mL 200
